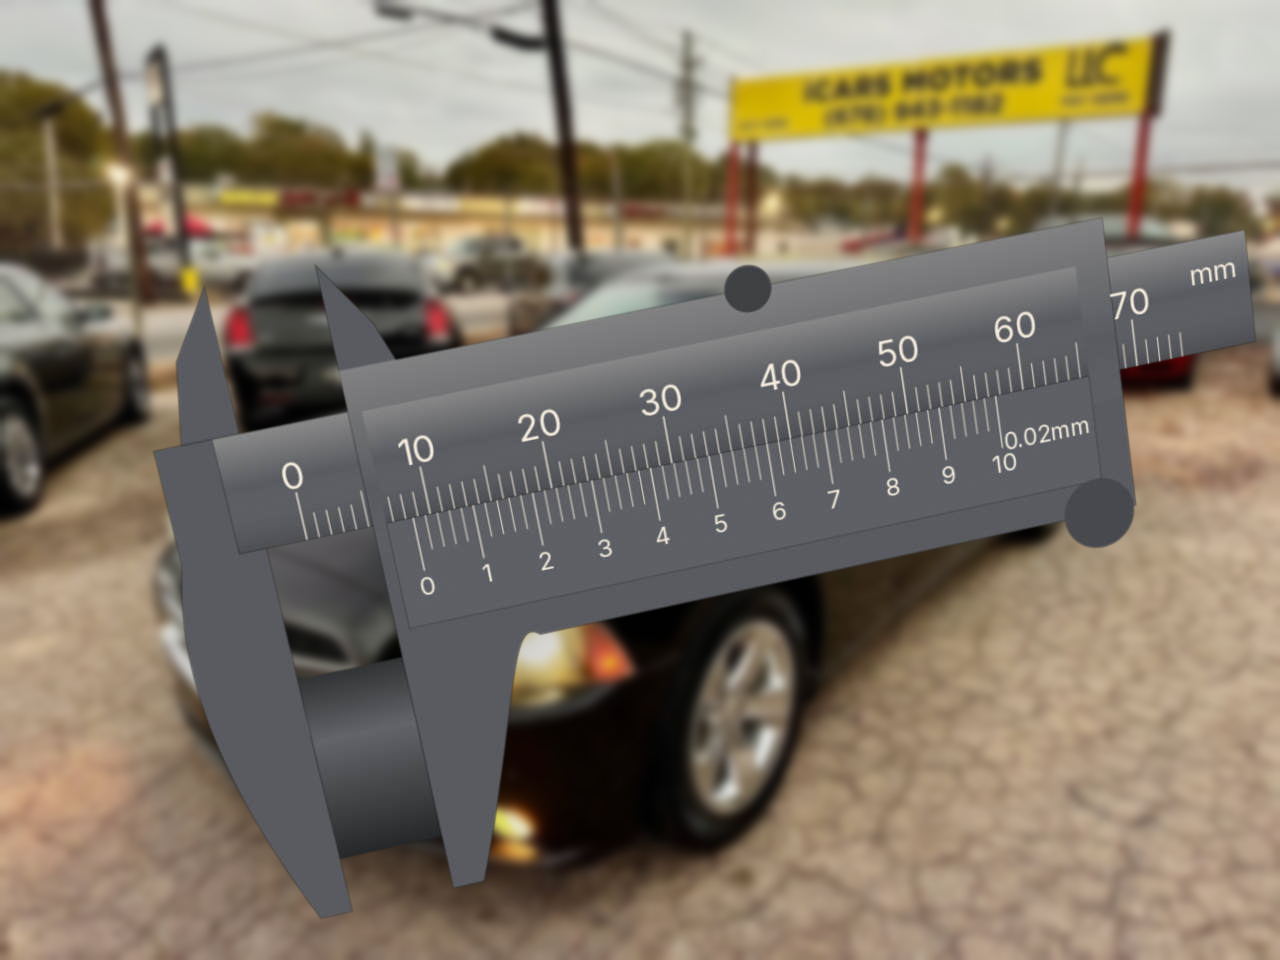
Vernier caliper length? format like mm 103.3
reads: mm 8.6
